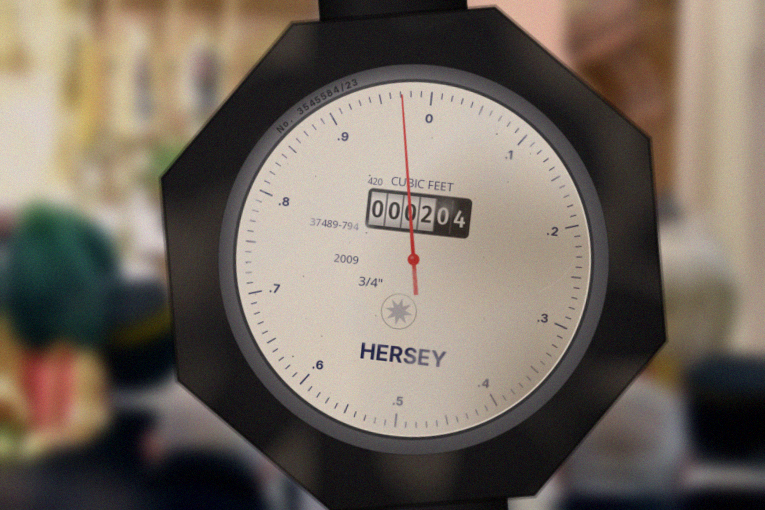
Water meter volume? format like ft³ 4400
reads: ft³ 203.97
